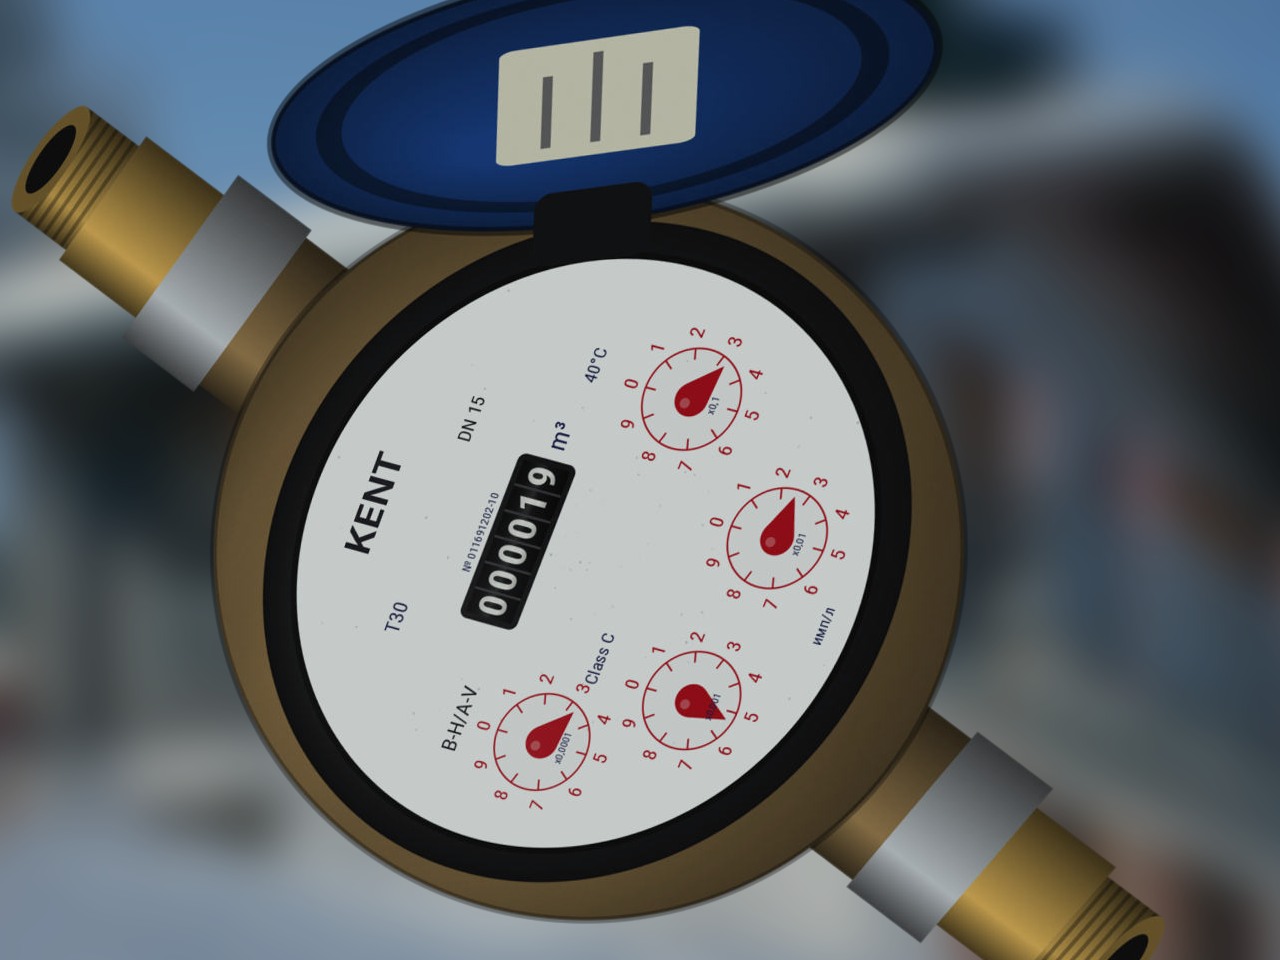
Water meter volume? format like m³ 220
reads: m³ 19.3253
